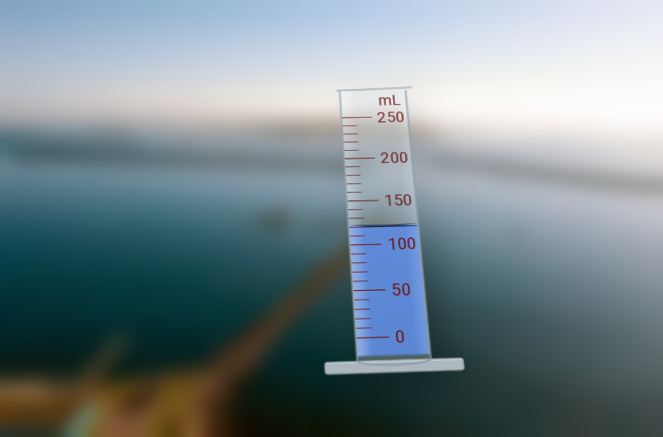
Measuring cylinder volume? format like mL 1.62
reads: mL 120
